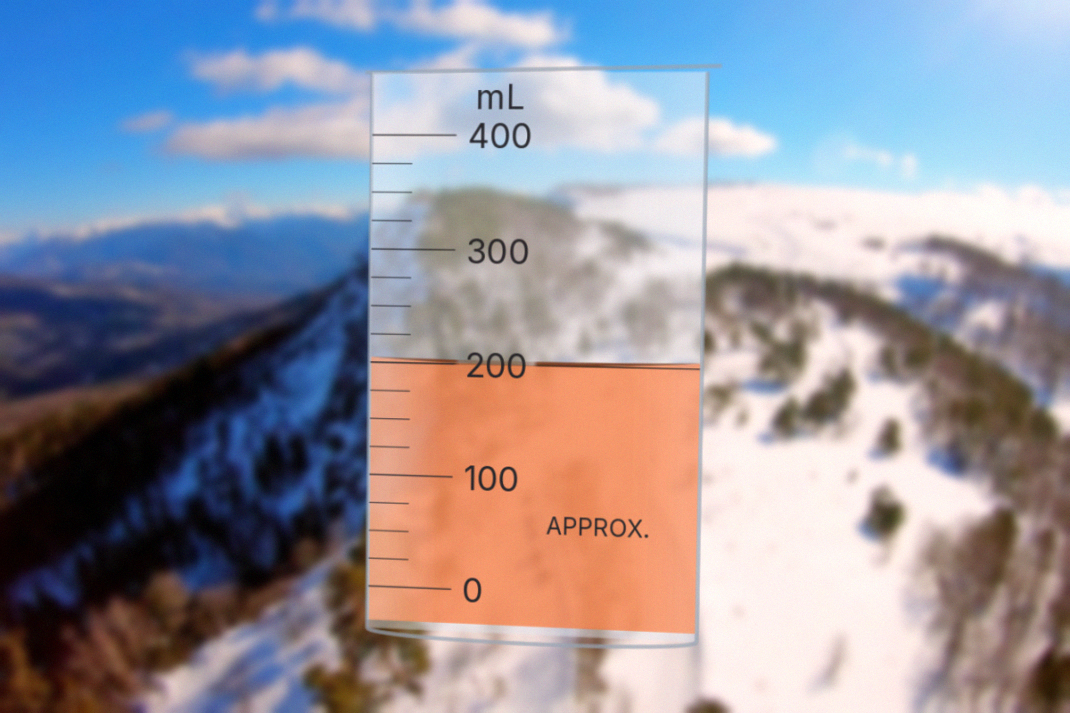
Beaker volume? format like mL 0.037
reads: mL 200
